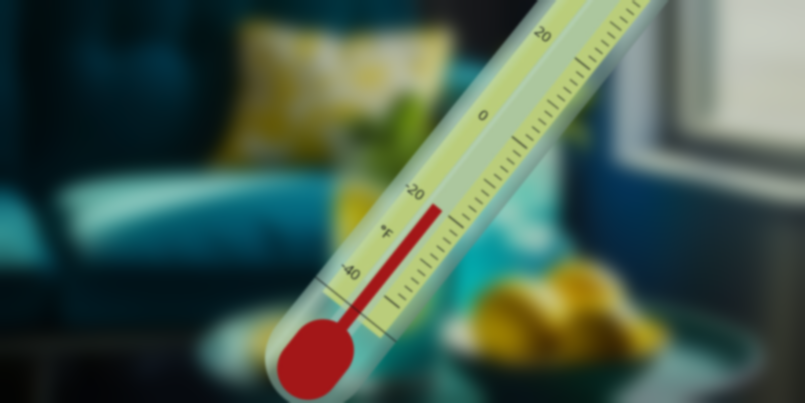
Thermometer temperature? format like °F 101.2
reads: °F -20
